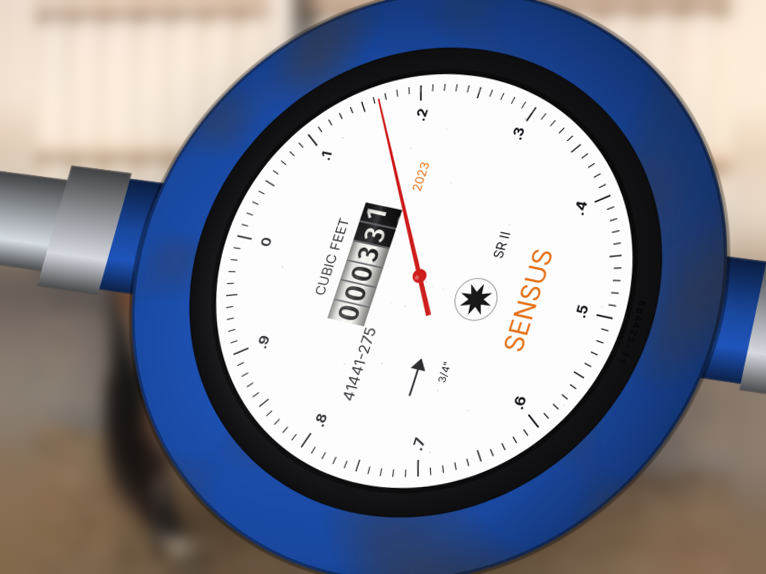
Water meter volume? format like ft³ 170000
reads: ft³ 331.16
